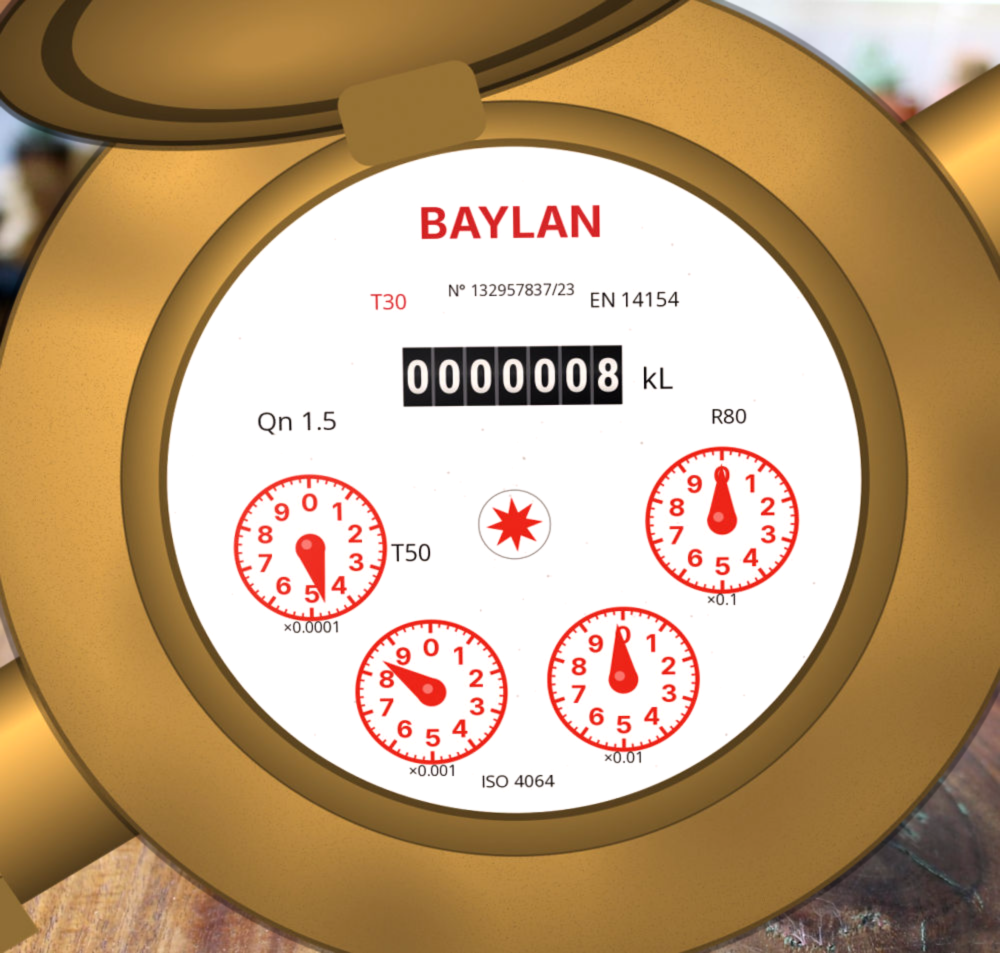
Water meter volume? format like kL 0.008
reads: kL 7.9984
